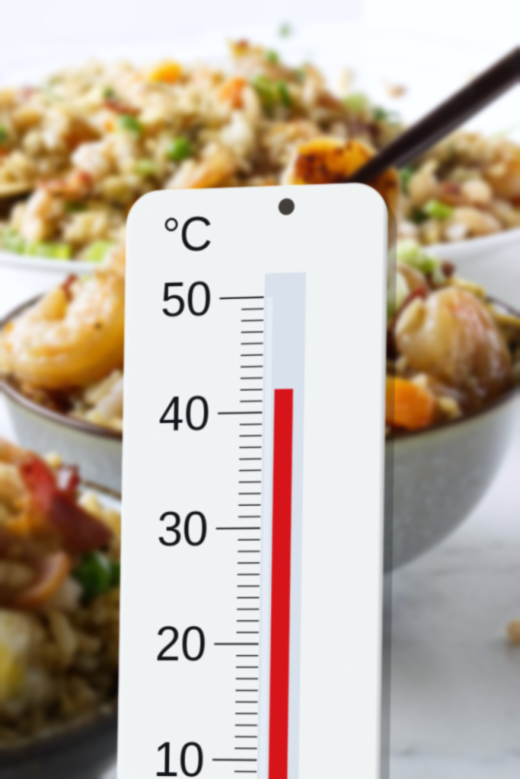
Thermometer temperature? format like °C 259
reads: °C 42
